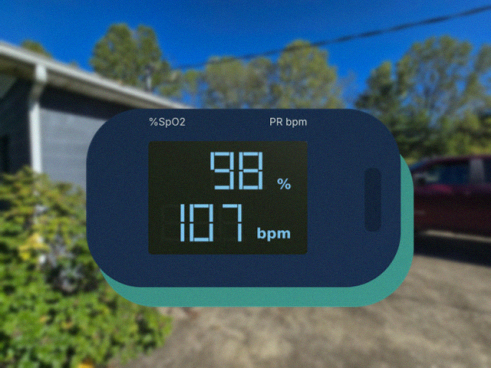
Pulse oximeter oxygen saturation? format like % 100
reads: % 98
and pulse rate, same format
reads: bpm 107
